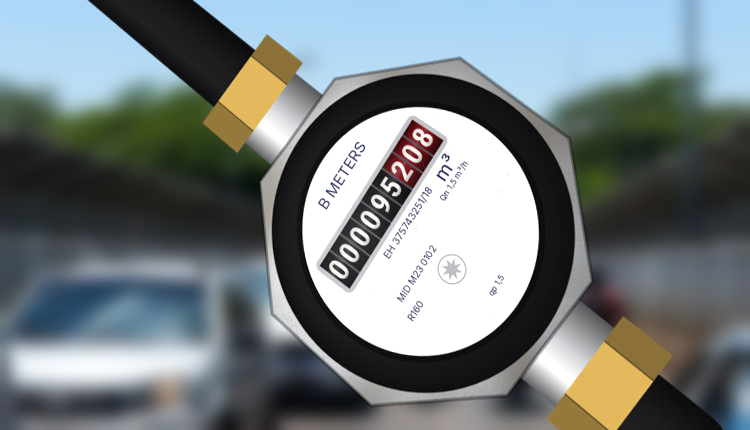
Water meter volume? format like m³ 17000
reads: m³ 95.208
